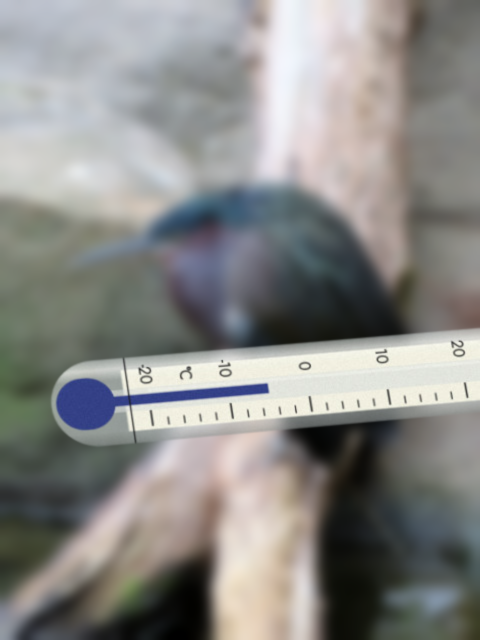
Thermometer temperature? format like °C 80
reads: °C -5
